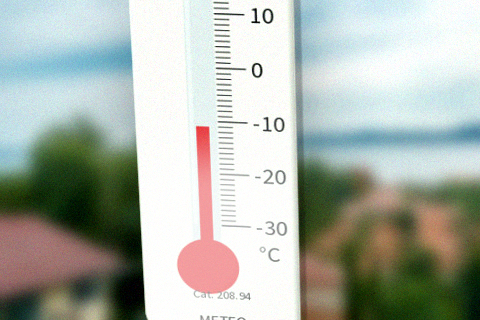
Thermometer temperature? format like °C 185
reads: °C -11
